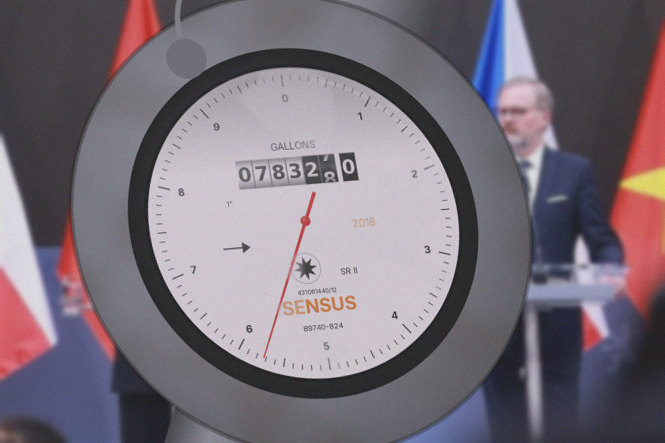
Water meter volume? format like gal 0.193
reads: gal 783275.7
